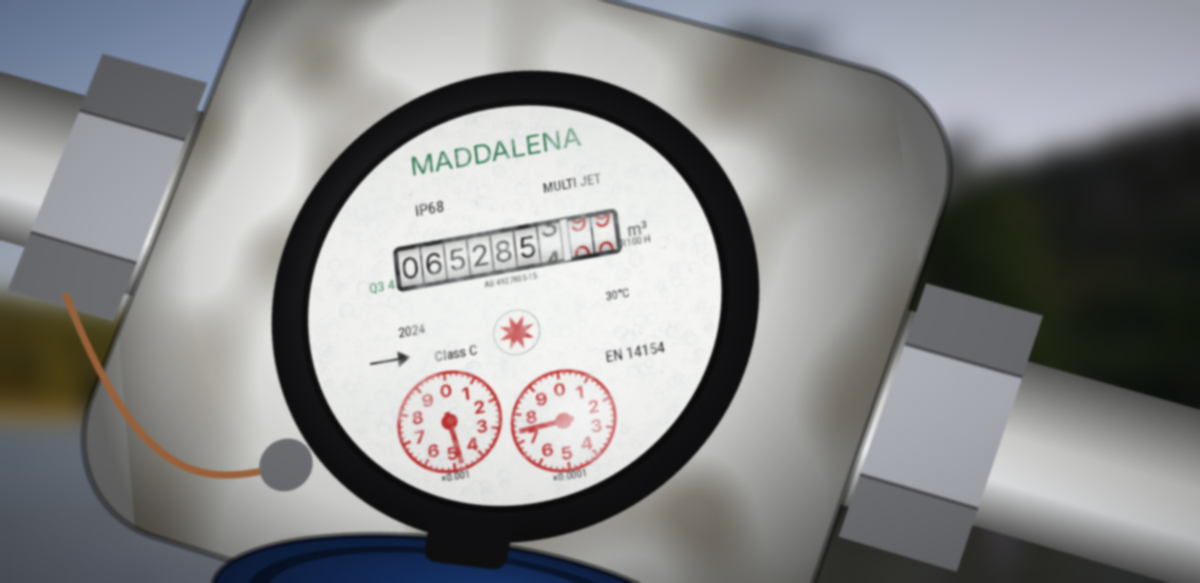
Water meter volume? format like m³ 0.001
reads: m³ 652853.9947
